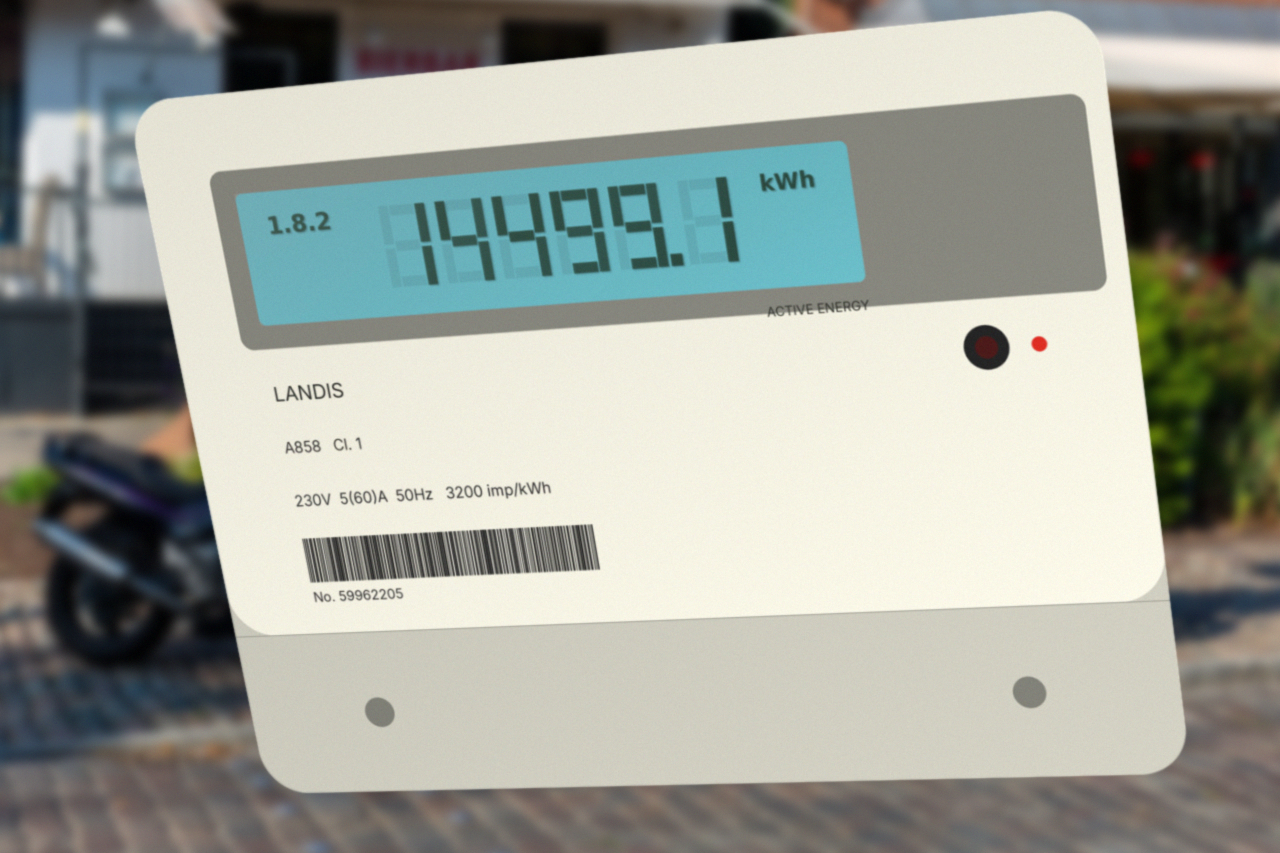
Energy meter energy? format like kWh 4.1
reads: kWh 14499.1
